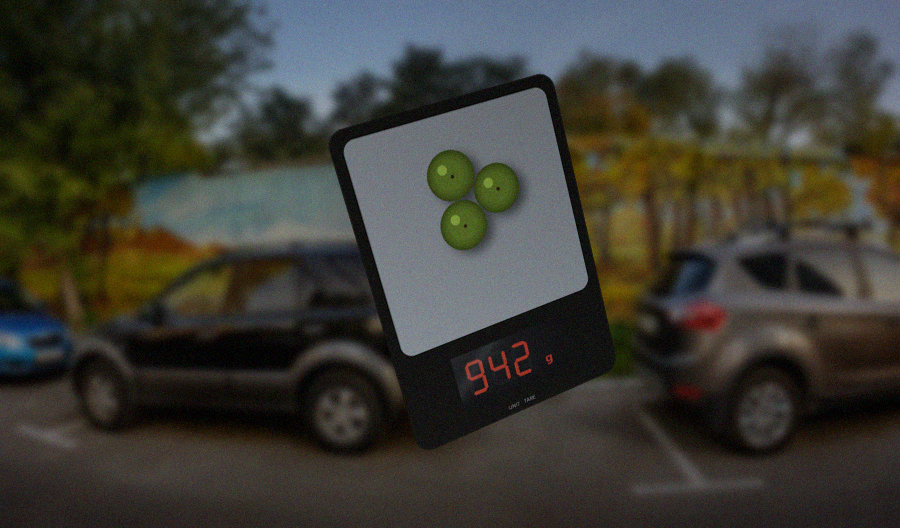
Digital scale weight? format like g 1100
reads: g 942
